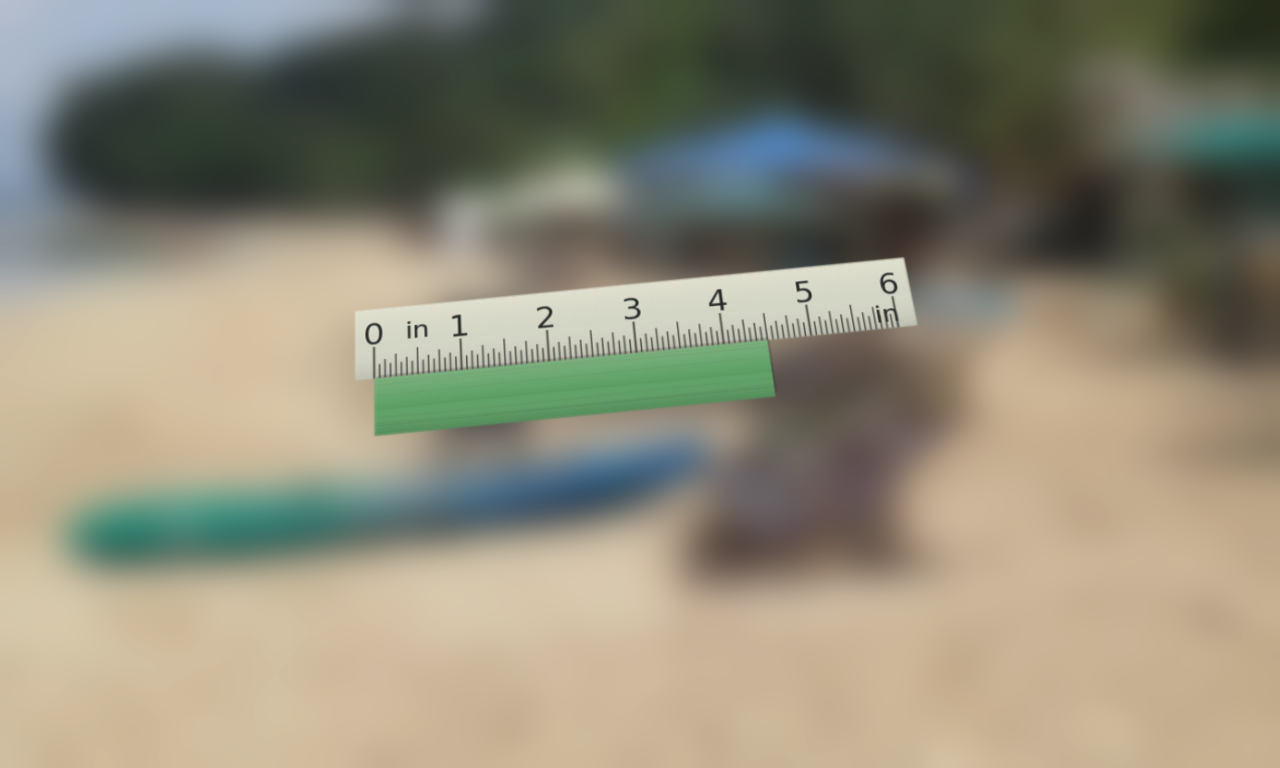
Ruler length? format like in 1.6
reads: in 4.5
